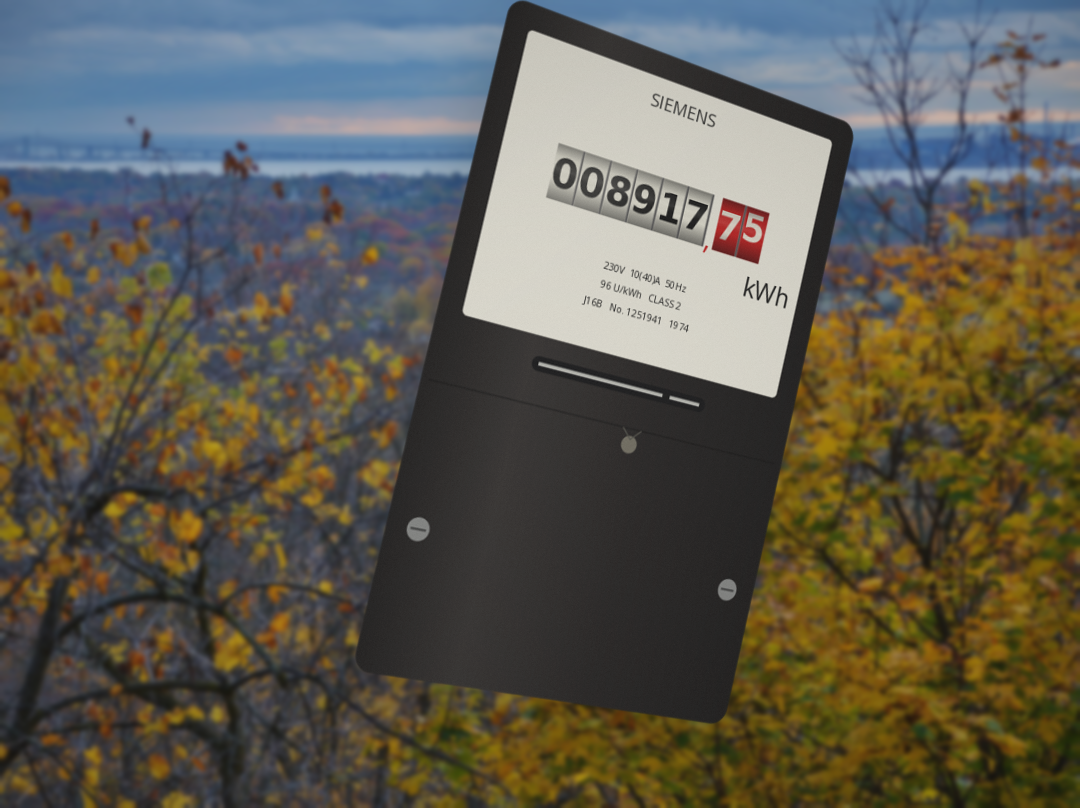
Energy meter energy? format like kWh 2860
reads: kWh 8917.75
